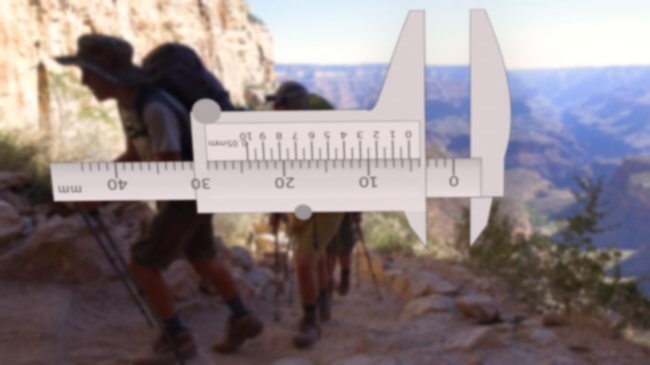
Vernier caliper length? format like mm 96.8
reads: mm 5.2
